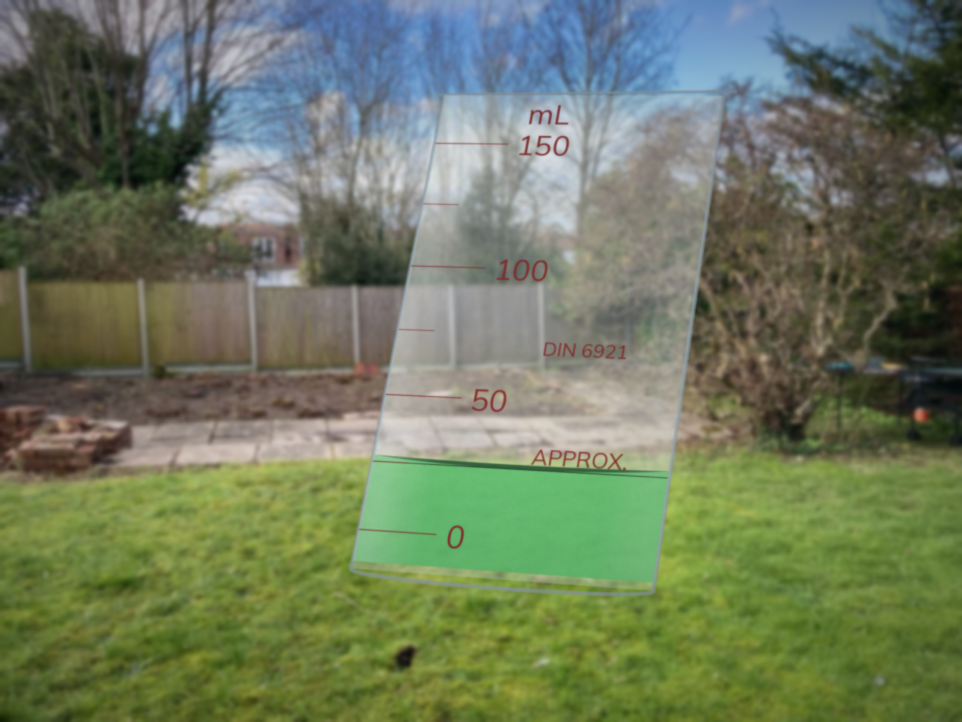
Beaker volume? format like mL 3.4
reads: mL 25
